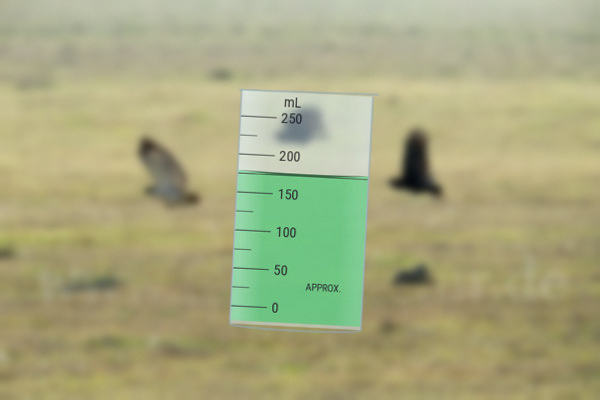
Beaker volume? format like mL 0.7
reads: mL 175
